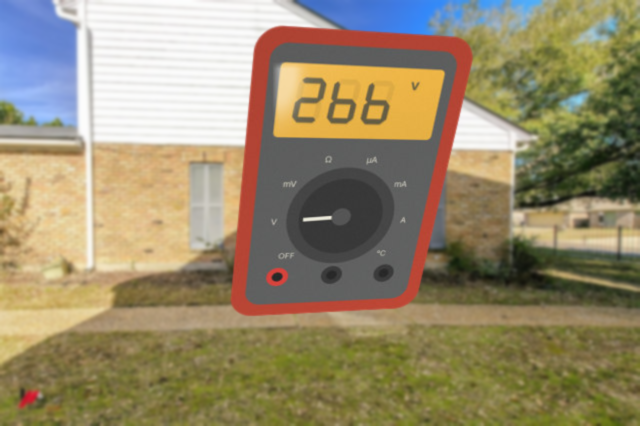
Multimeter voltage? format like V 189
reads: V 266
